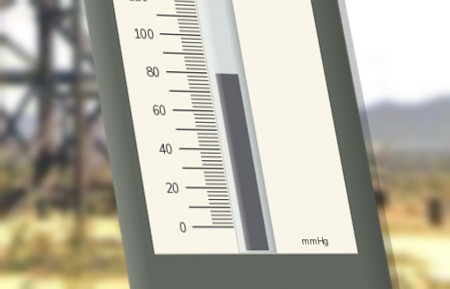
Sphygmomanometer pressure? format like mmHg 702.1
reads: mmHg 80
